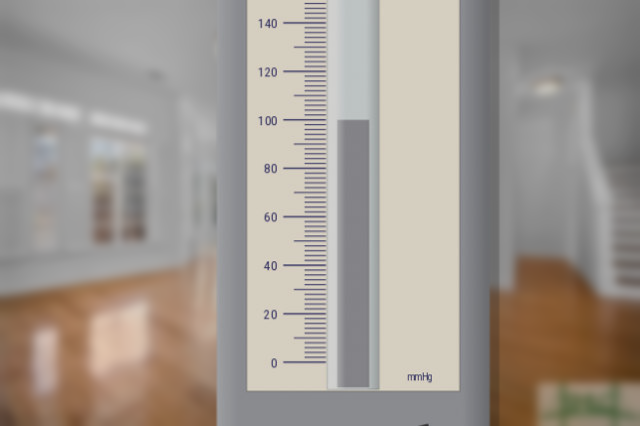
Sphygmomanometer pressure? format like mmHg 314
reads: mmHg 100
